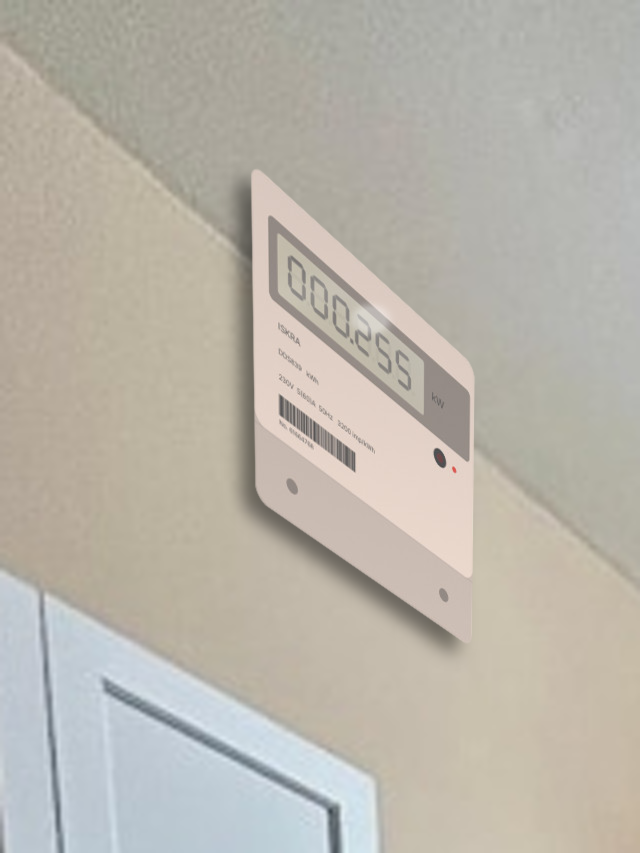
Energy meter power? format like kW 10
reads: kW 0.255
